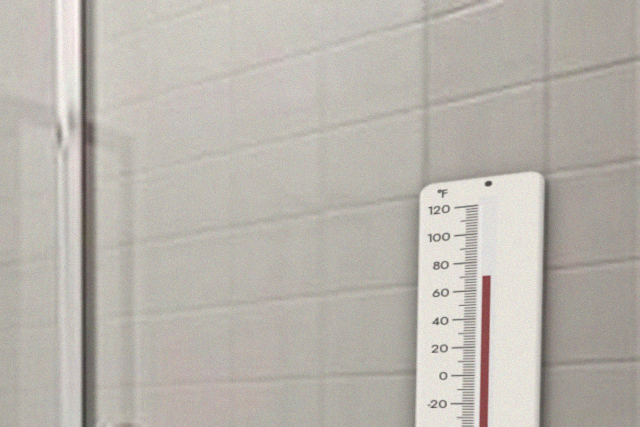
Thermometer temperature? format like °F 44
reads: °F 70
